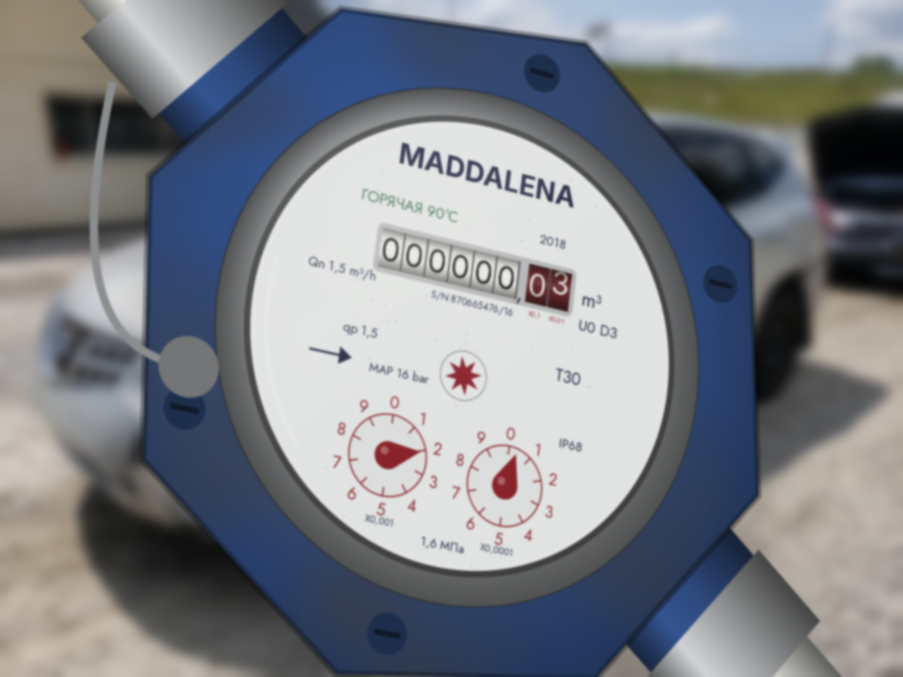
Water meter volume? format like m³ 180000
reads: m³ 0.0320
